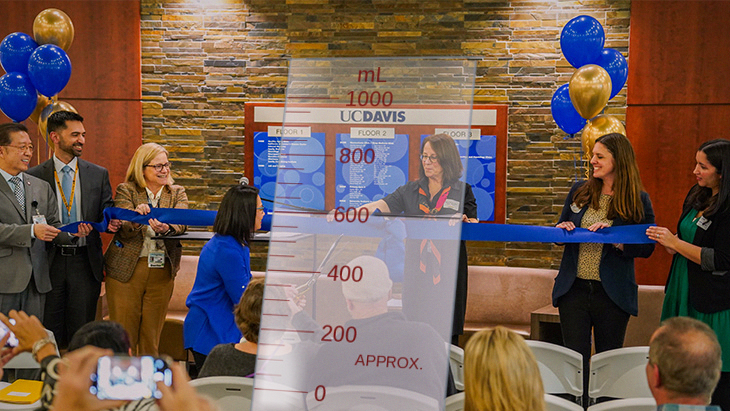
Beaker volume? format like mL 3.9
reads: mL 600
